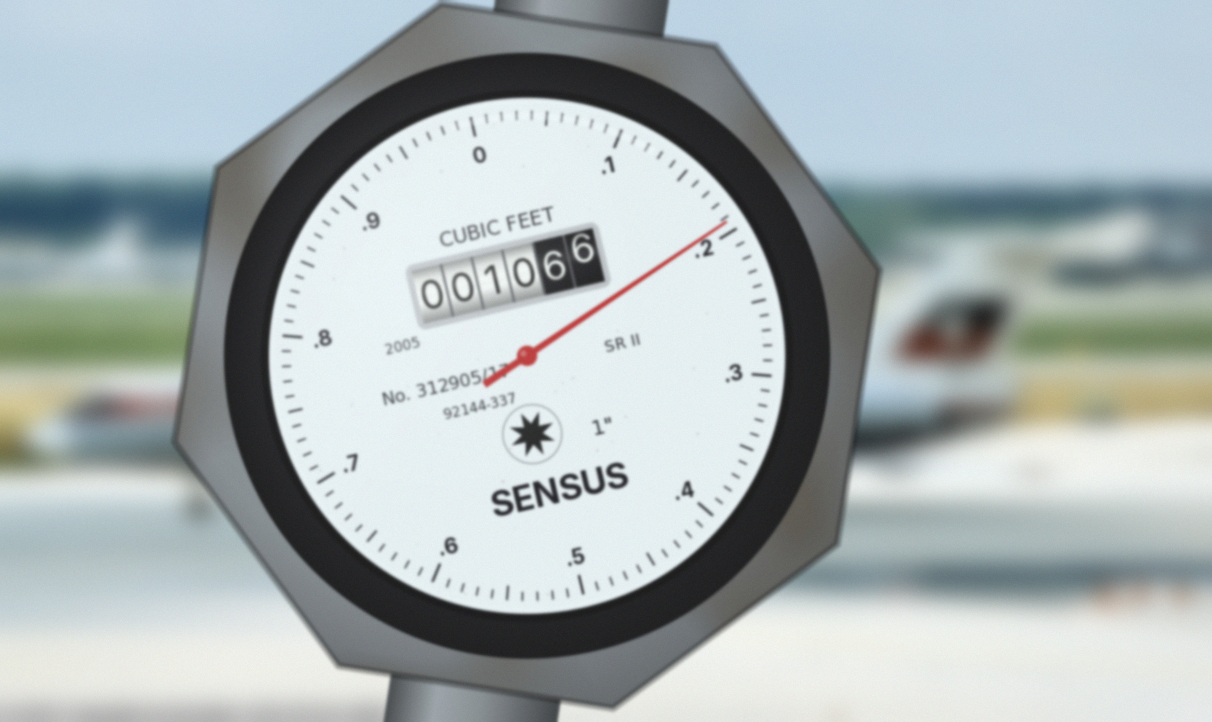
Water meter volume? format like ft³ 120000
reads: ft³ 1066.19
